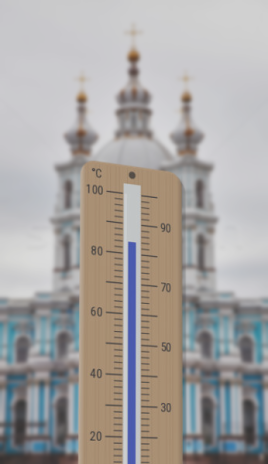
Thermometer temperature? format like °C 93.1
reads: °C 84
